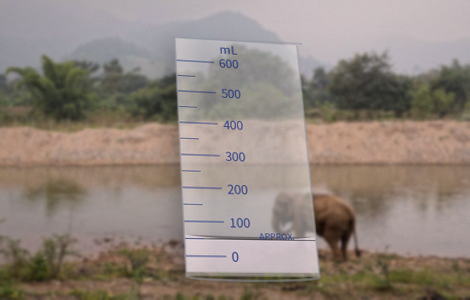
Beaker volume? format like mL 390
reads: mL 50
